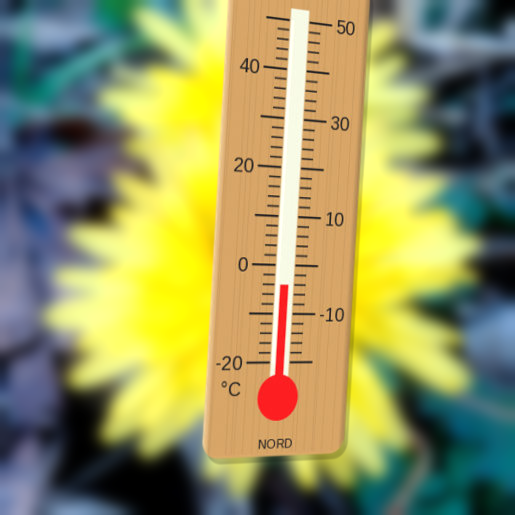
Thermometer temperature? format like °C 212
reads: °C -4
